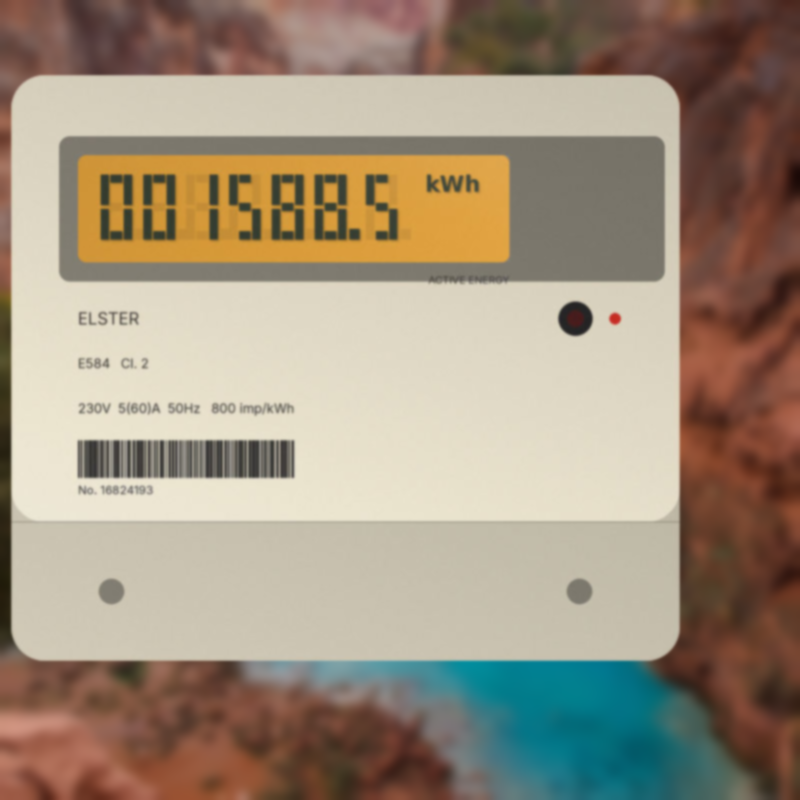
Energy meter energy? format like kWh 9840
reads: kWh 1588.5
